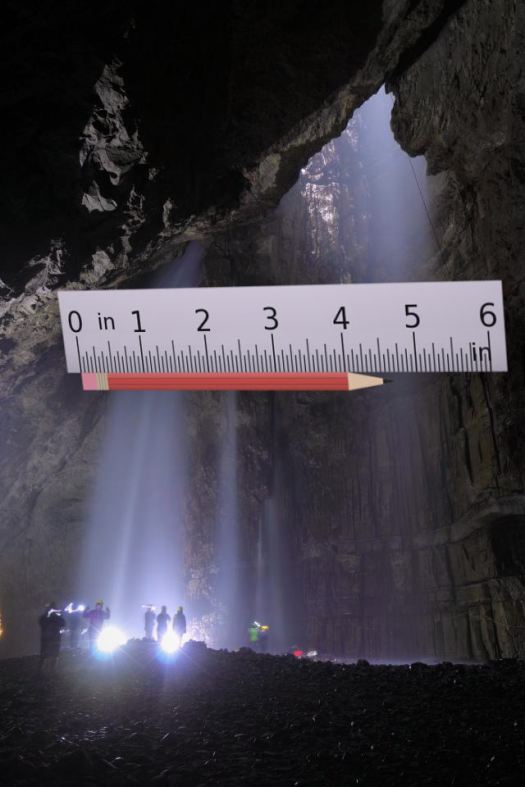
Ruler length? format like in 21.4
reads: in 4.6875
